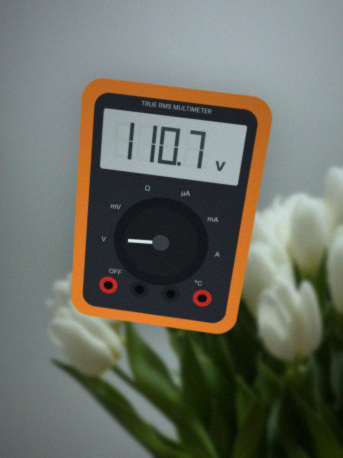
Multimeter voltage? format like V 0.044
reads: V 110.7
